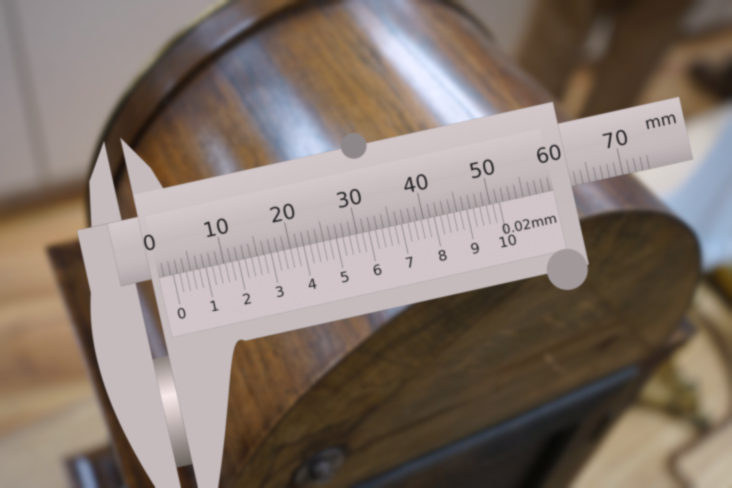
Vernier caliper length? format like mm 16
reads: mm 2.4
